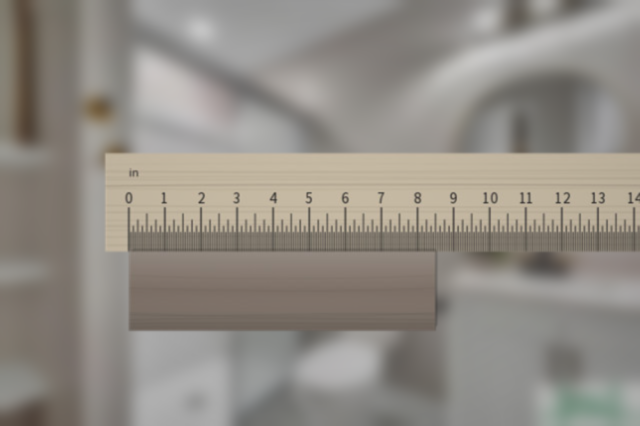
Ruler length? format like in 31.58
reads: in 8.5
